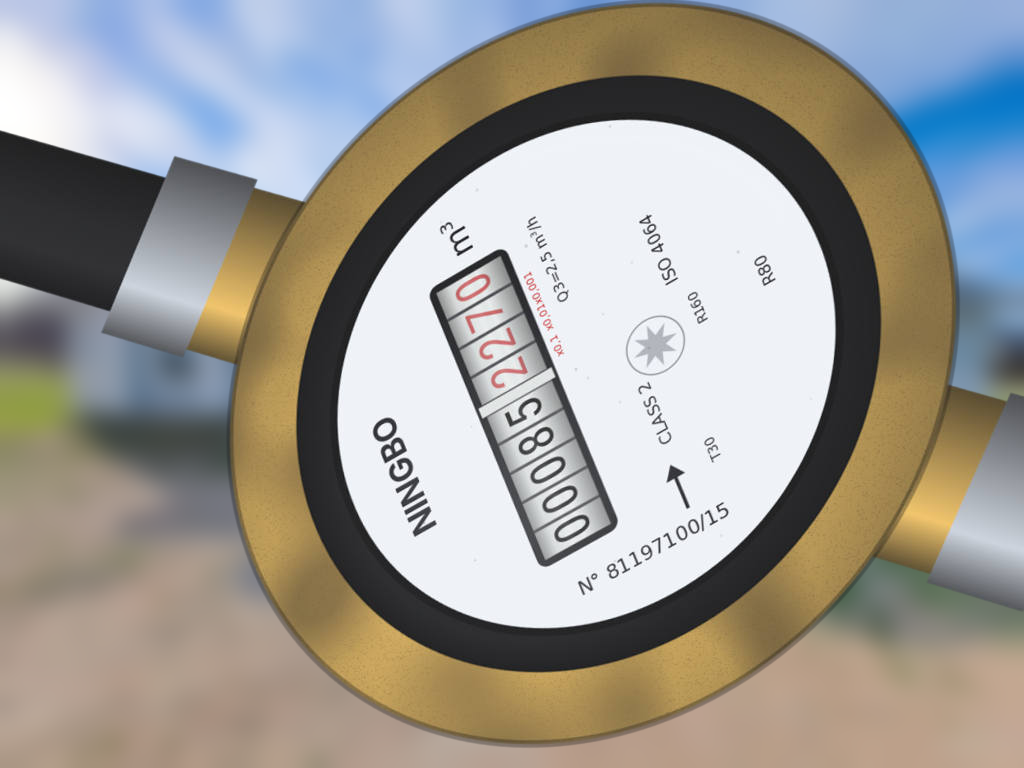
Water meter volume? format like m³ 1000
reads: m³ 85.2270
